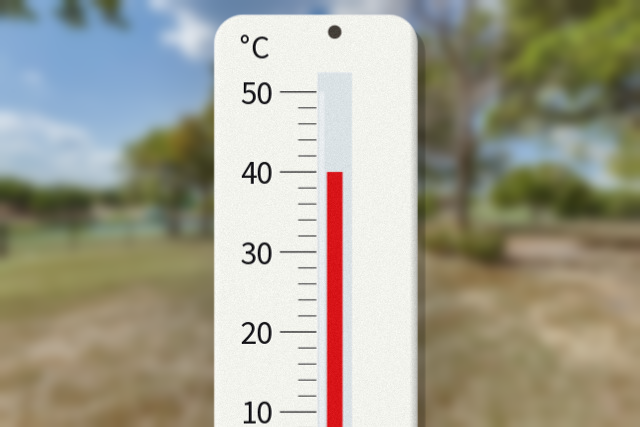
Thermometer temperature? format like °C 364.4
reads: °C 40
